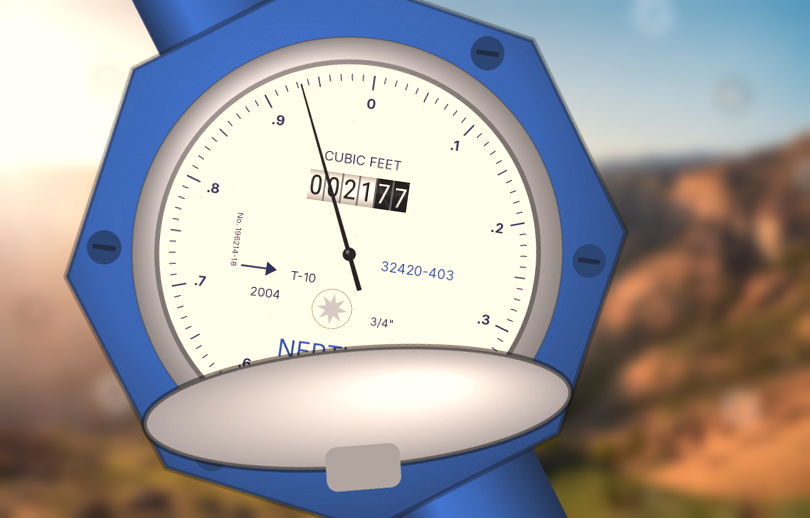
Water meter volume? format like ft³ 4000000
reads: ft³ 2176.93
